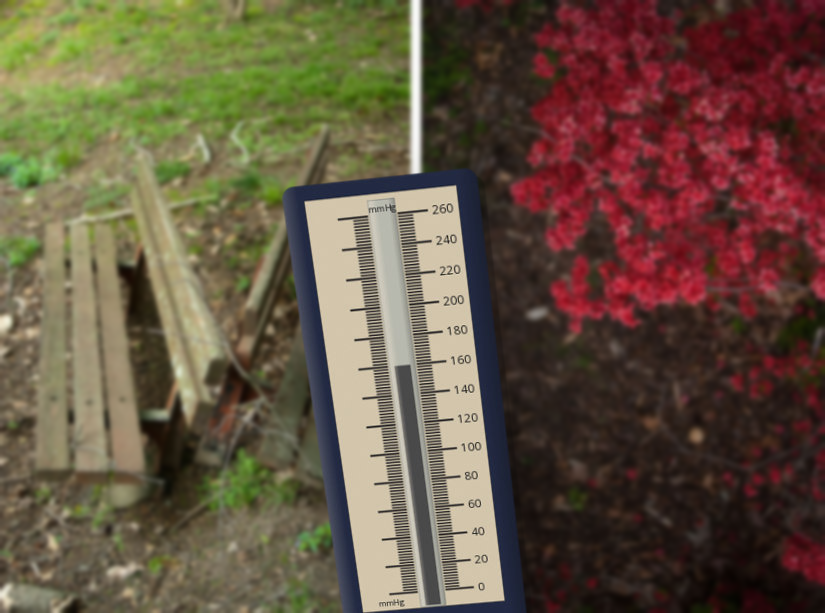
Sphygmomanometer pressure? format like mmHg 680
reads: mmHg 160
